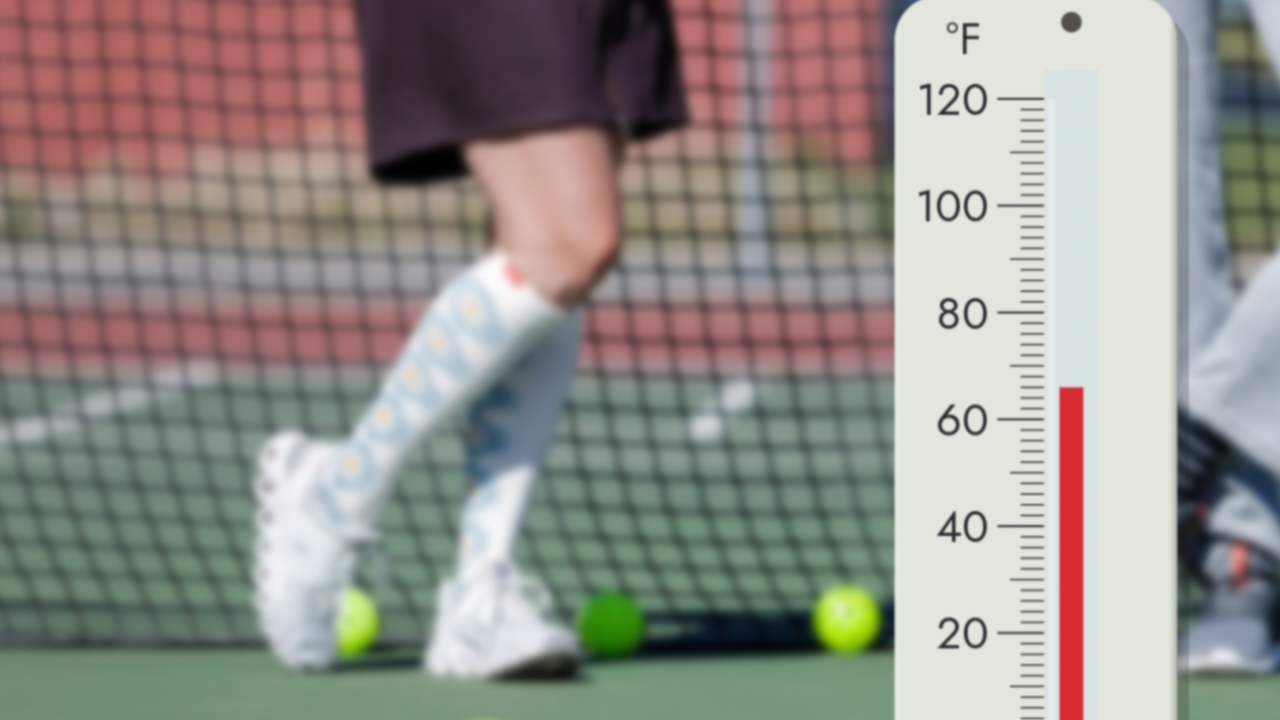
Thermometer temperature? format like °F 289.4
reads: °F 66
